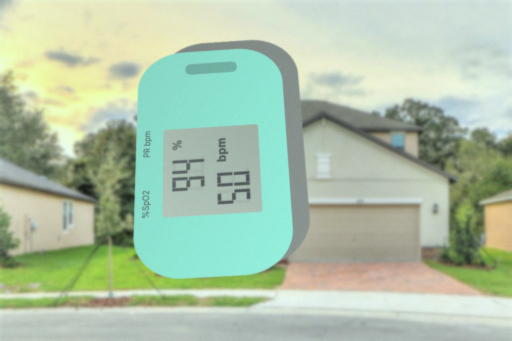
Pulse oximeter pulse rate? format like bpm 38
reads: bpm 50
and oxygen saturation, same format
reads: % 94
